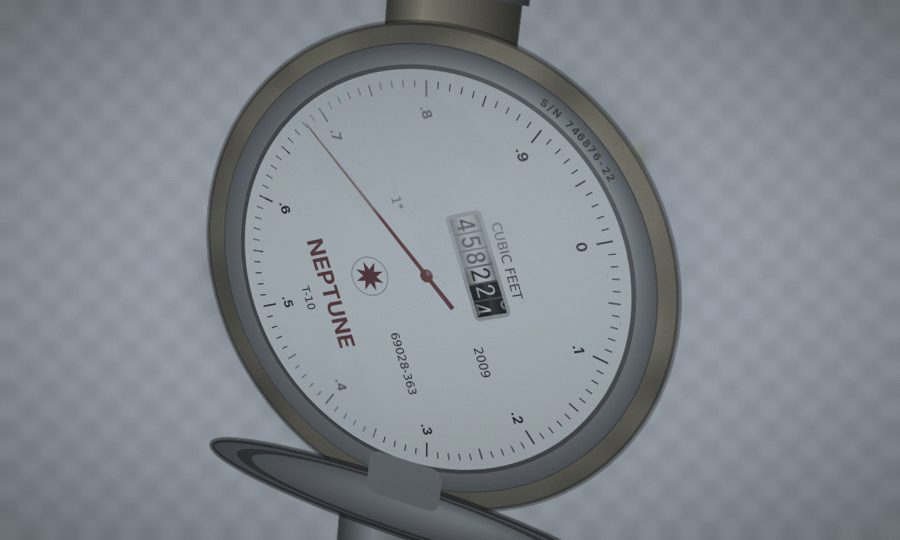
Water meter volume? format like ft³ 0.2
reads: ft³ 458223.68
